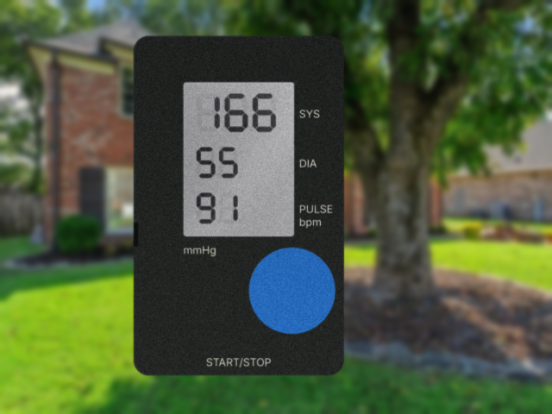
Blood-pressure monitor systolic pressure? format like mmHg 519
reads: mmHg 166
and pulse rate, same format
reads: bpm 91
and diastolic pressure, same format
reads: mmHg 55
